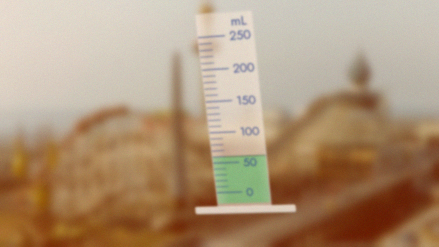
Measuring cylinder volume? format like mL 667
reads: mL 60
